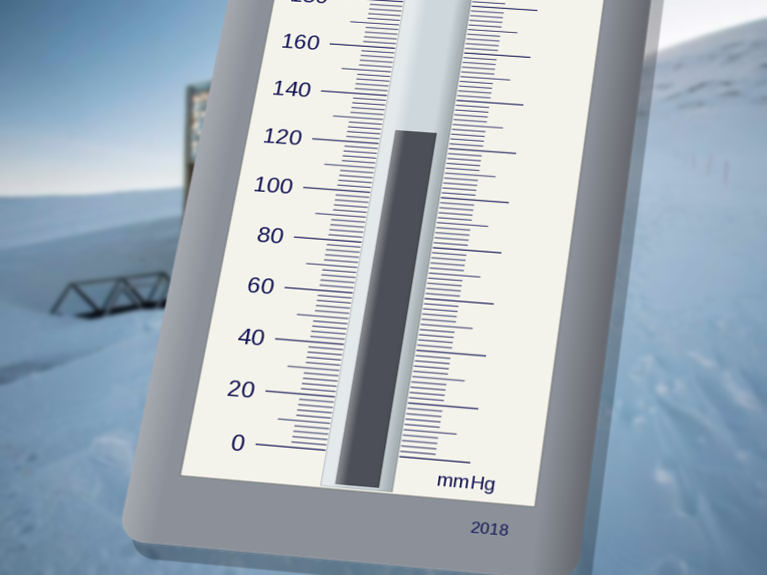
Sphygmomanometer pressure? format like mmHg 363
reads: mmHg 126
